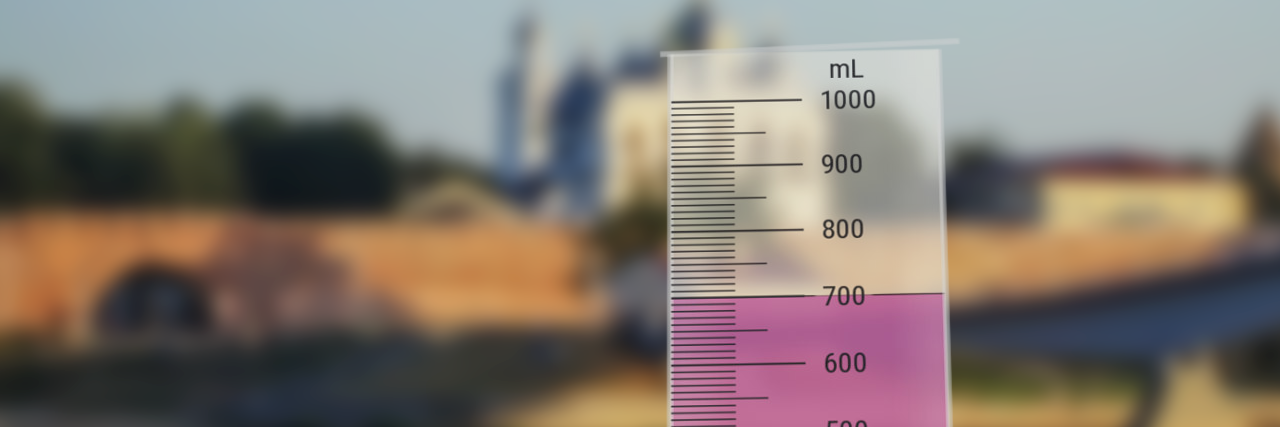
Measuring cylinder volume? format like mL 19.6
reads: mL 700
